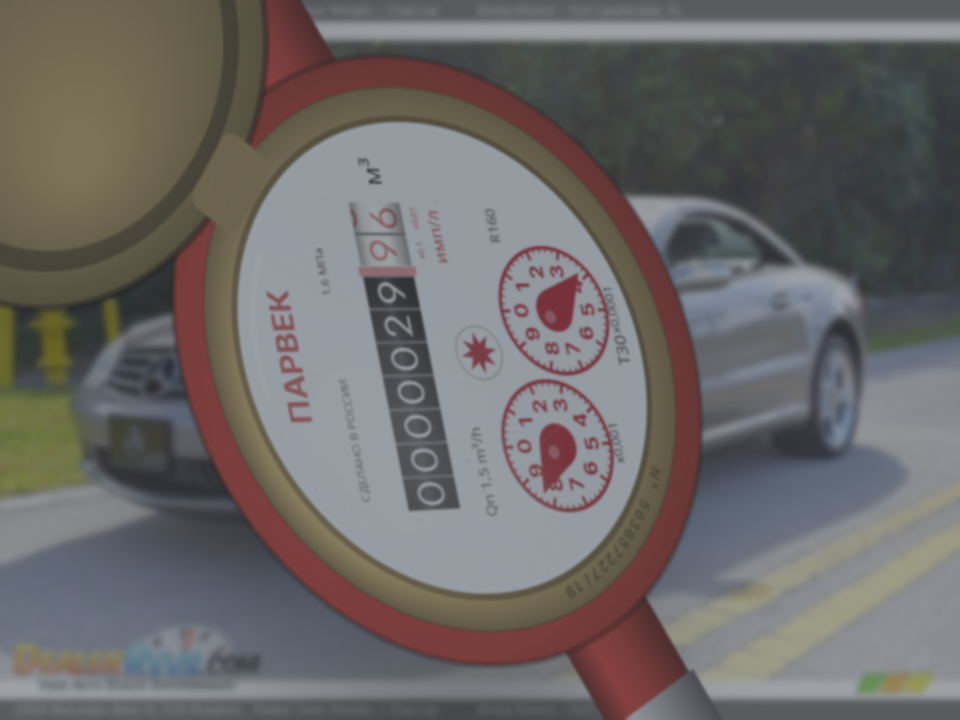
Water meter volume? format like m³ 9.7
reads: m³ 29.9583
